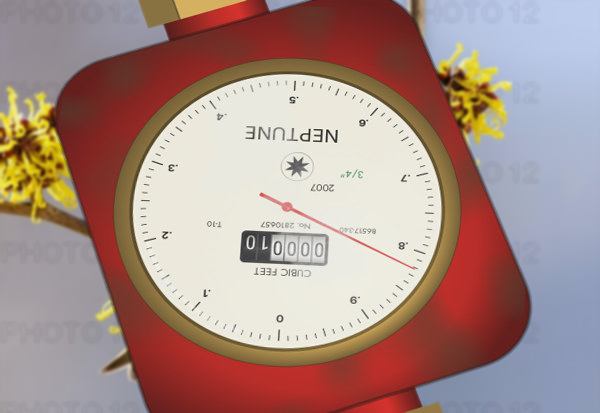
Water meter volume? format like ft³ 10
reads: ft³ 9.82
